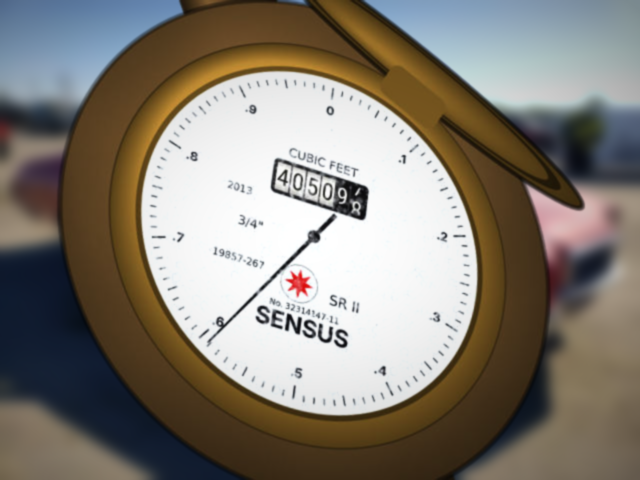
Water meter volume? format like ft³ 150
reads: ft³ 405097.59
